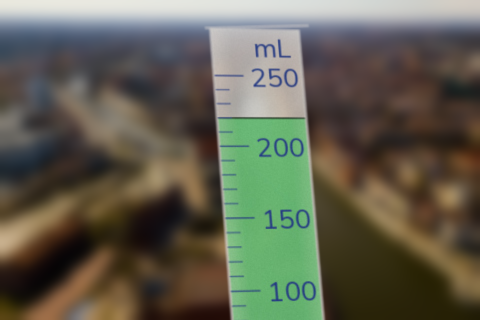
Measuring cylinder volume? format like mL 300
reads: mL 220
